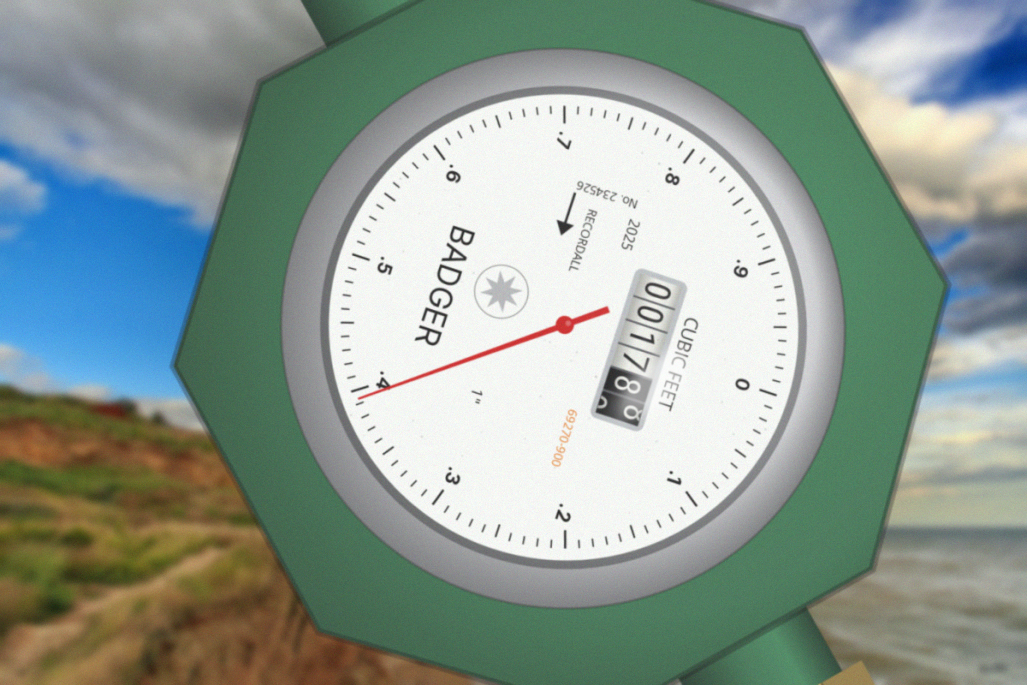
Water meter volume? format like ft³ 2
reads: ft³ 1788.39
